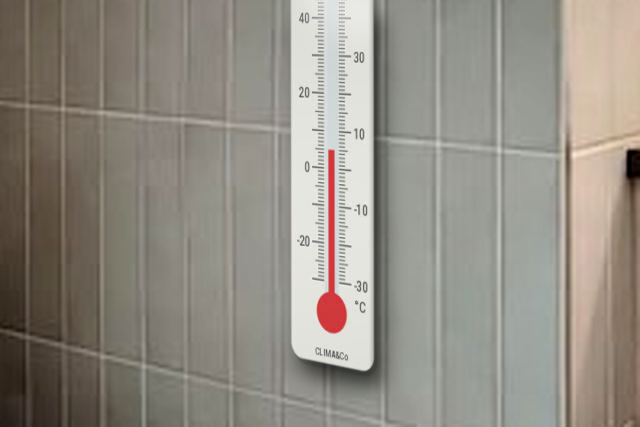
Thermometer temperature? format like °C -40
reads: °C 5
